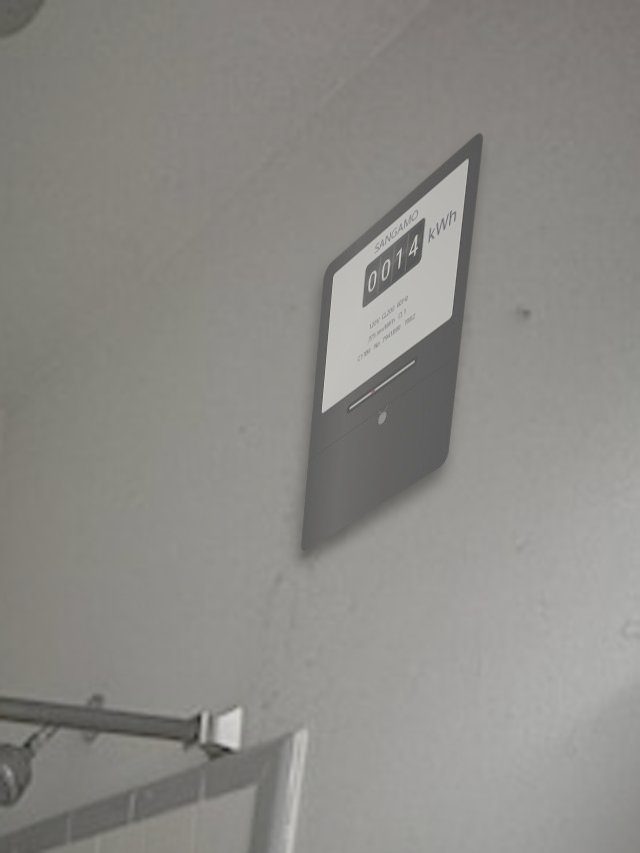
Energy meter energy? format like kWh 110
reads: kWh 14
